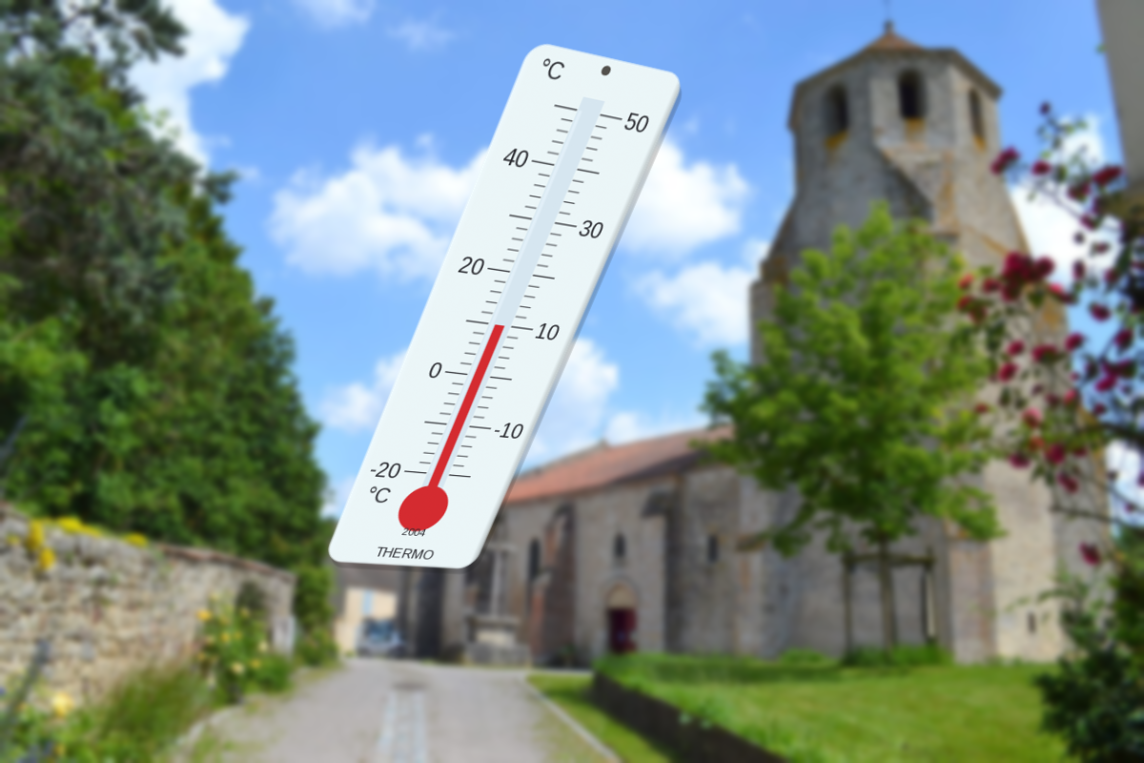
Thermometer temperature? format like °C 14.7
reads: °C 10
